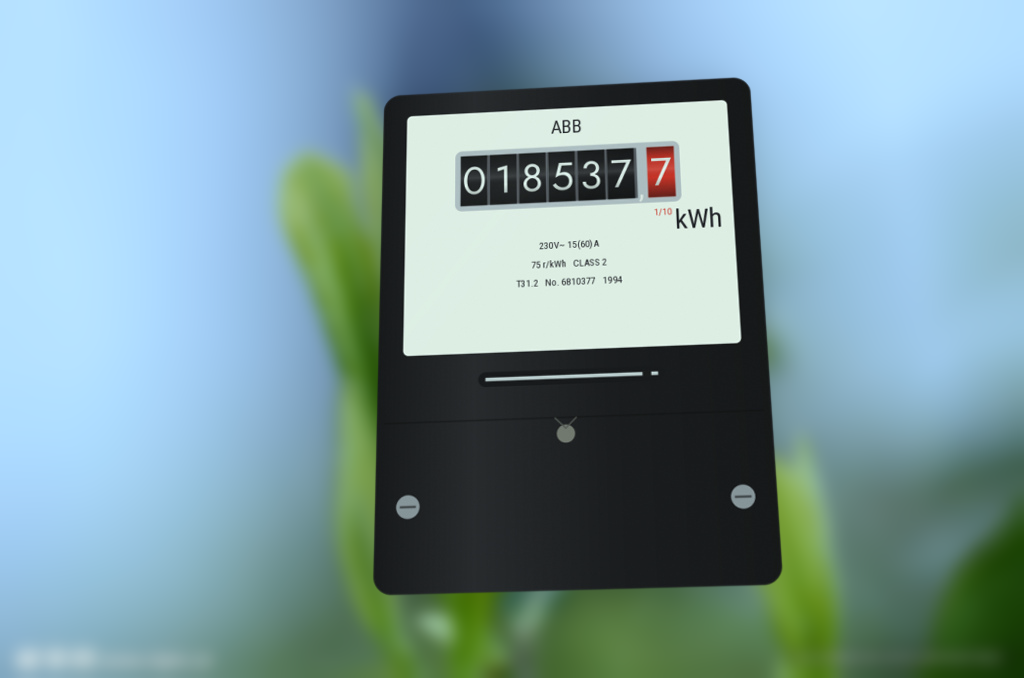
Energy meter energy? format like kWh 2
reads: kWh 18537.7
